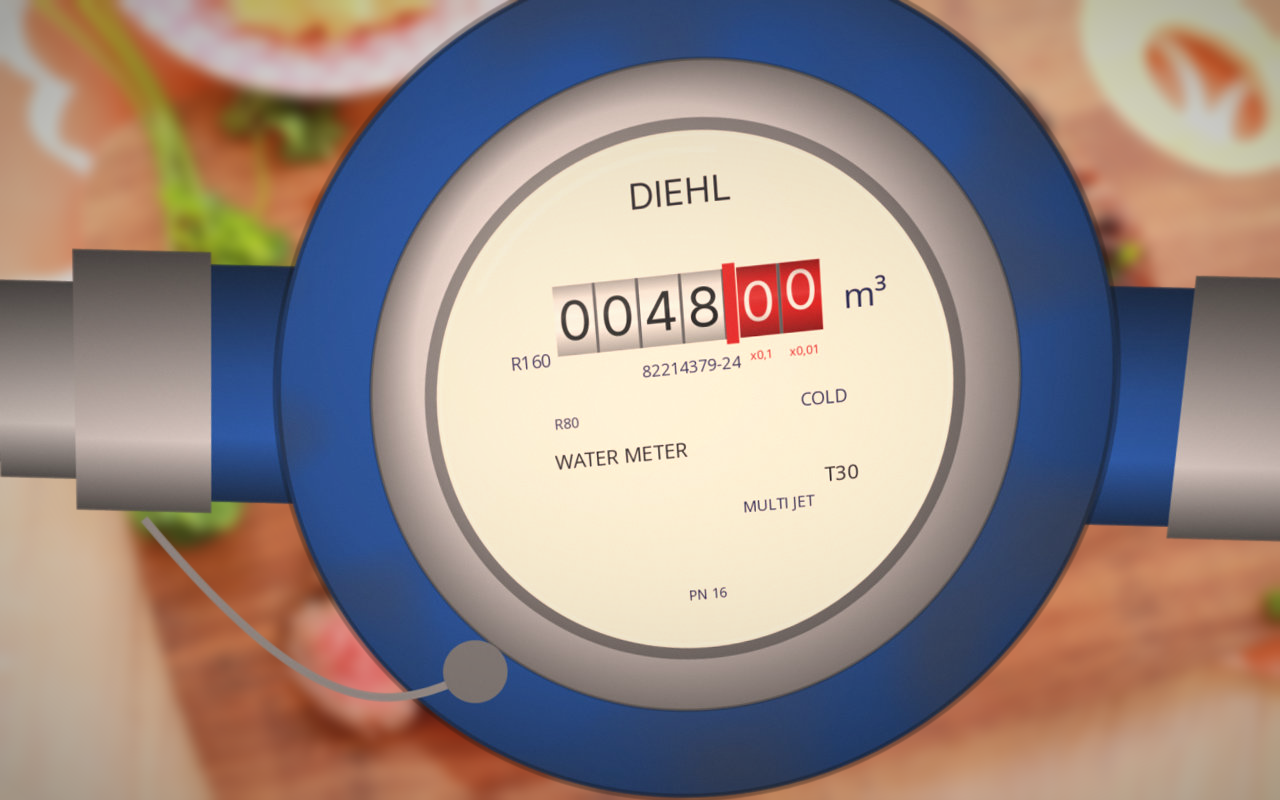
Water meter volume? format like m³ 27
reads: m³ 48.00
